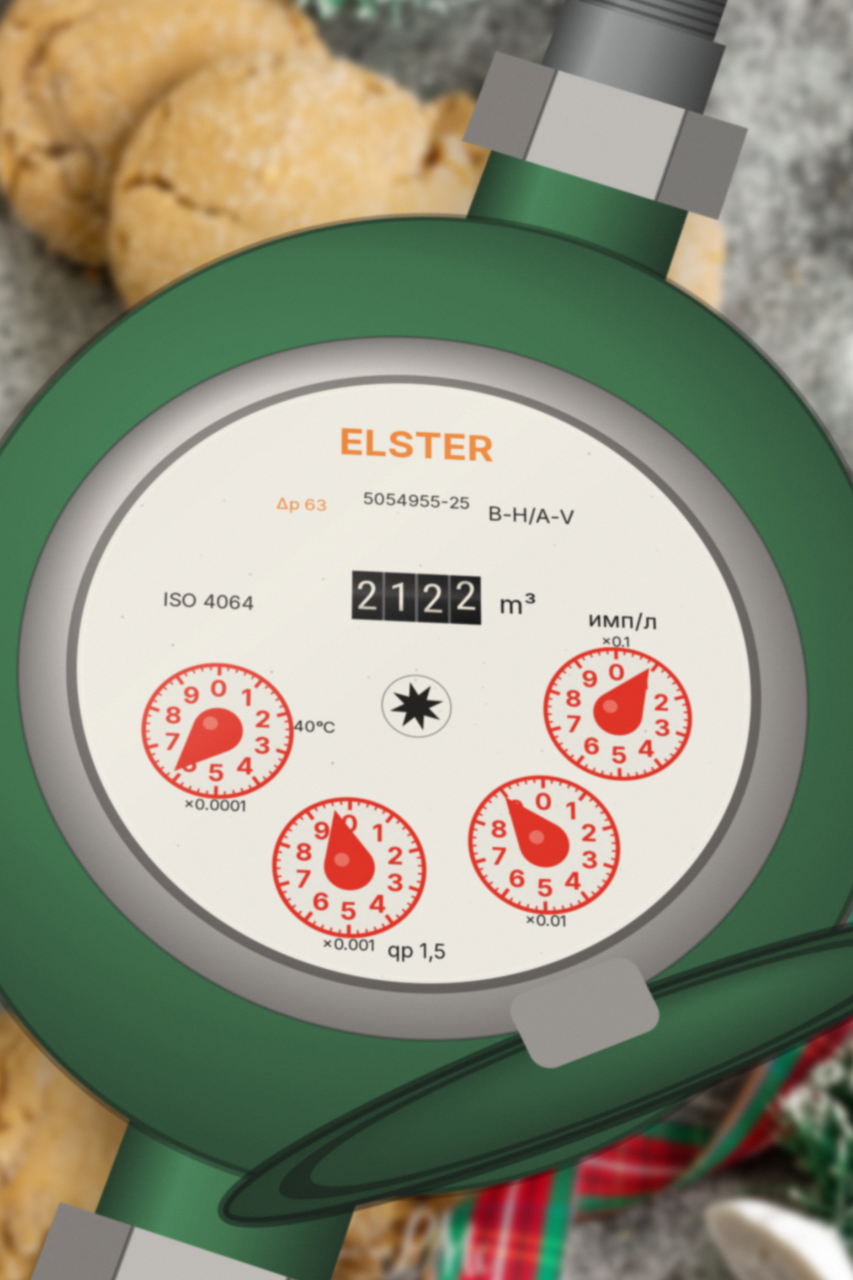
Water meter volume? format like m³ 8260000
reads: m³ 2122.0896
